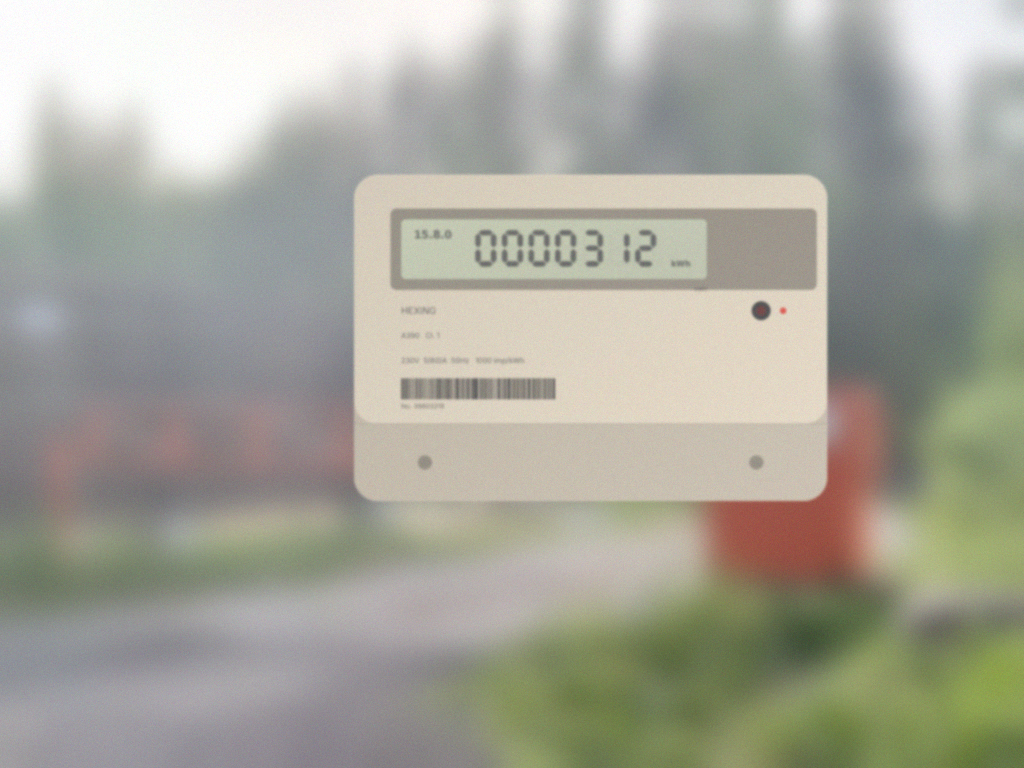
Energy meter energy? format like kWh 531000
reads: kWh 312
